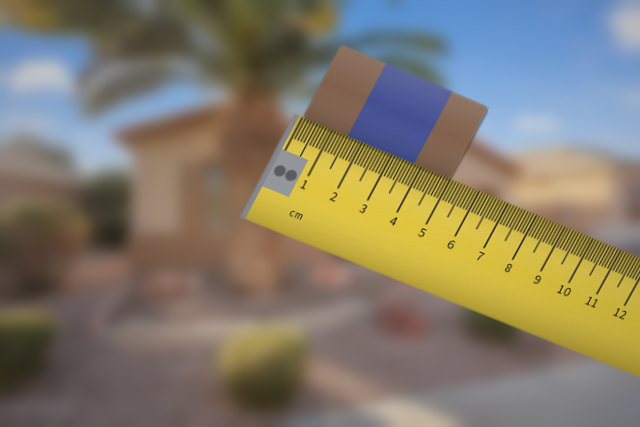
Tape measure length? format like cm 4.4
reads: cm 5
